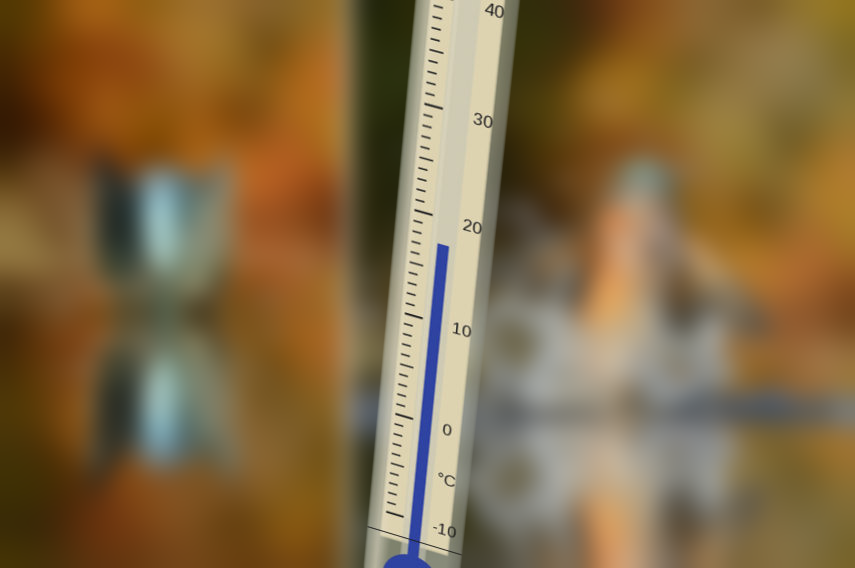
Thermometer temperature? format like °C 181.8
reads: °C 17.5
